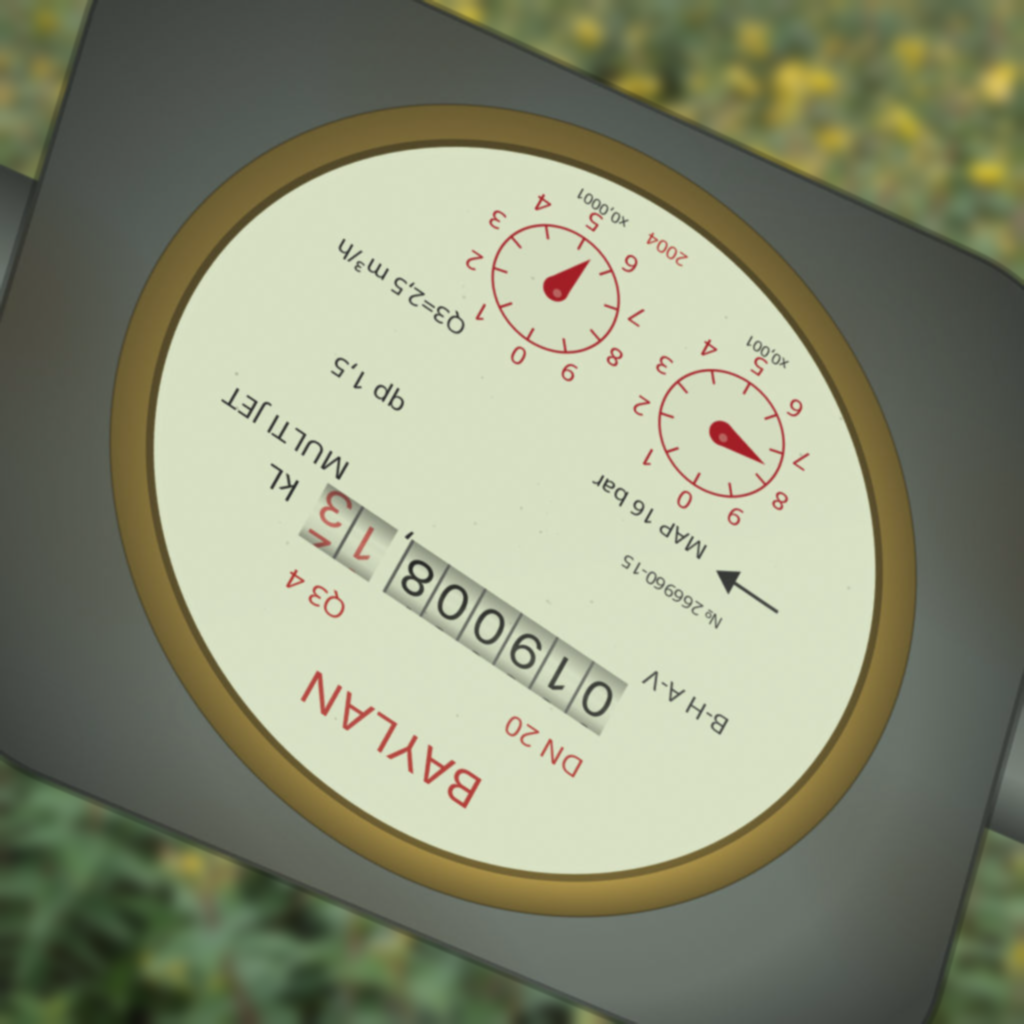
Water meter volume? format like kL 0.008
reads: kL 19008.1275
